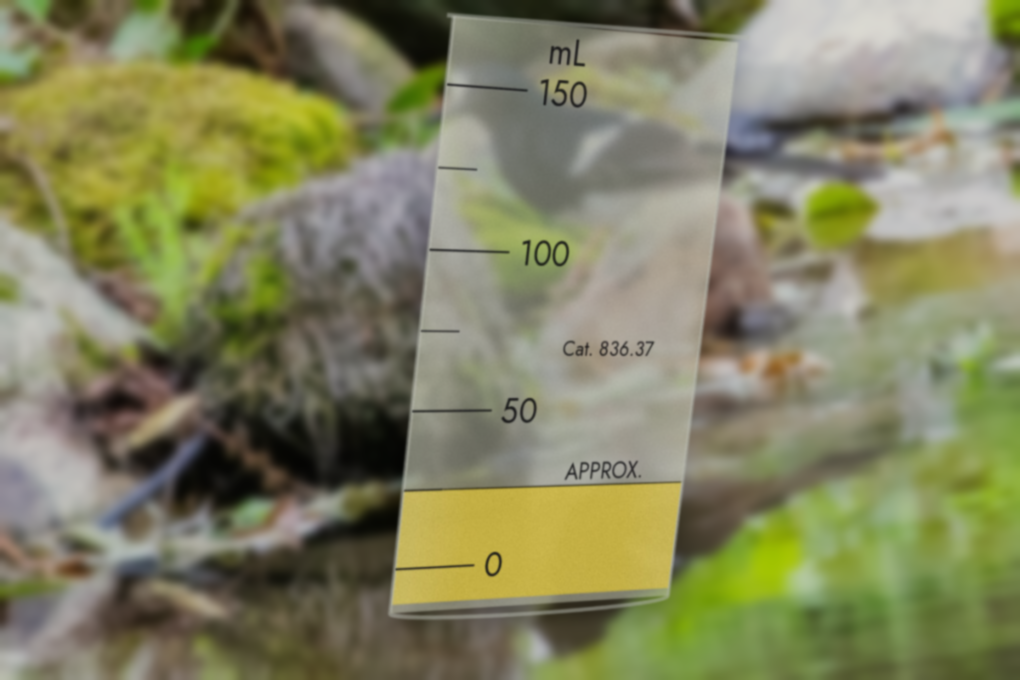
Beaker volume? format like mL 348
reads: mL 25
